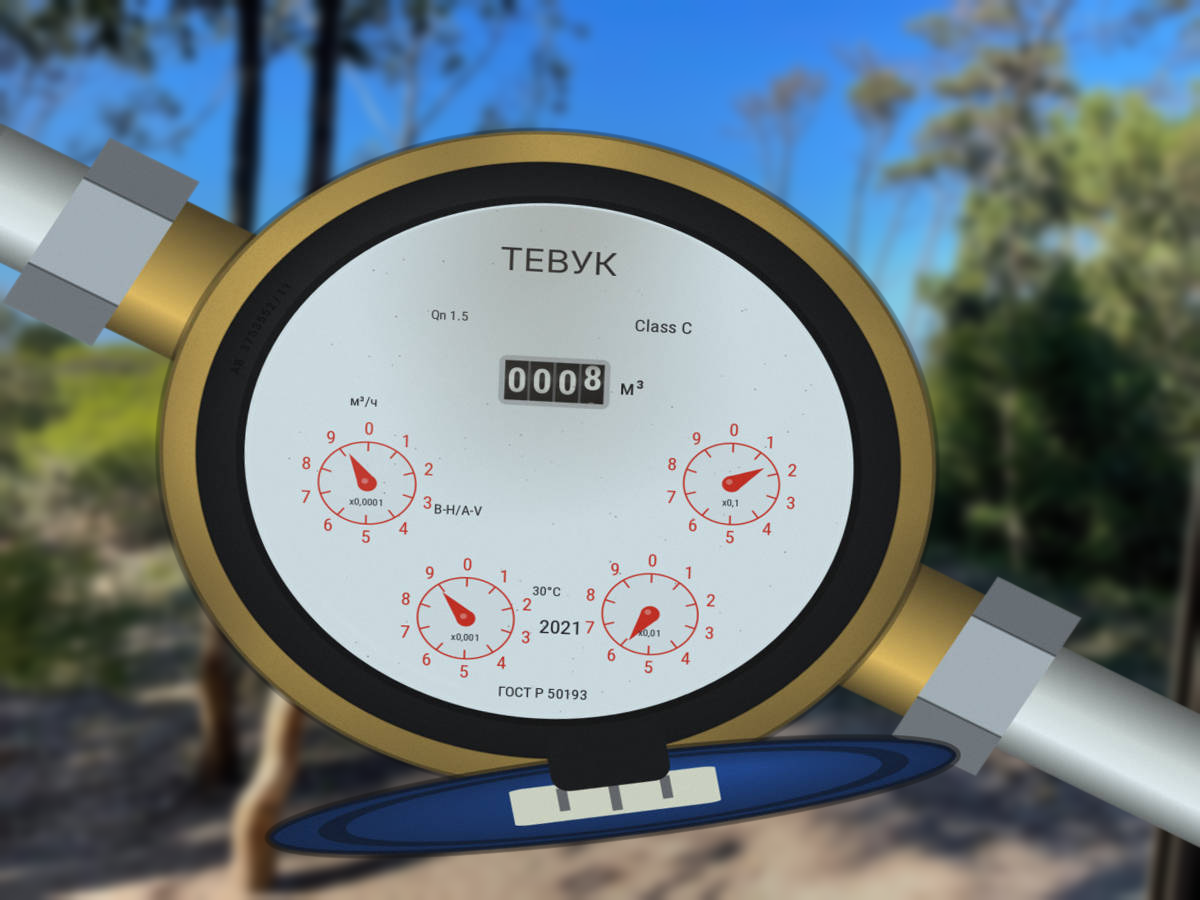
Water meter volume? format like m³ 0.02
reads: m³ 8.1589
